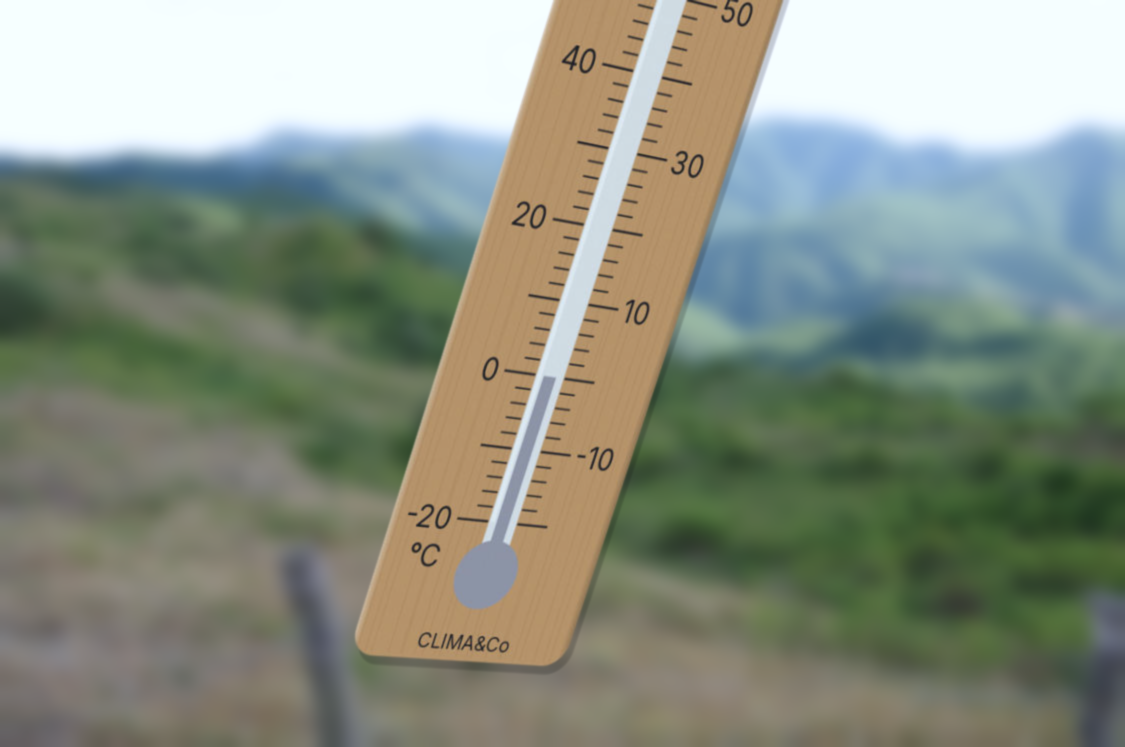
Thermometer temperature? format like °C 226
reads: °C 0
